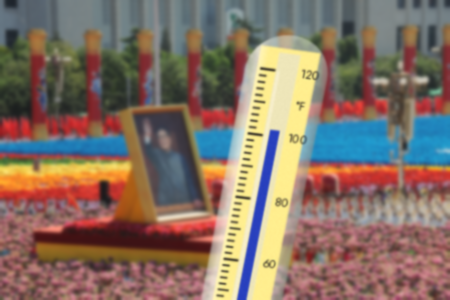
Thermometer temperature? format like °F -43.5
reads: °F 102
